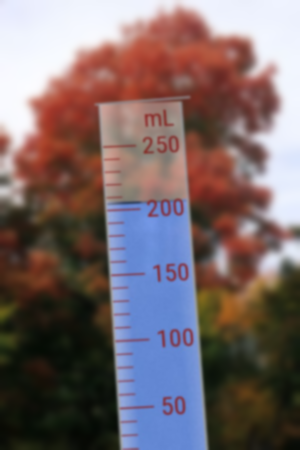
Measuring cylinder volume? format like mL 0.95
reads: mL 205
